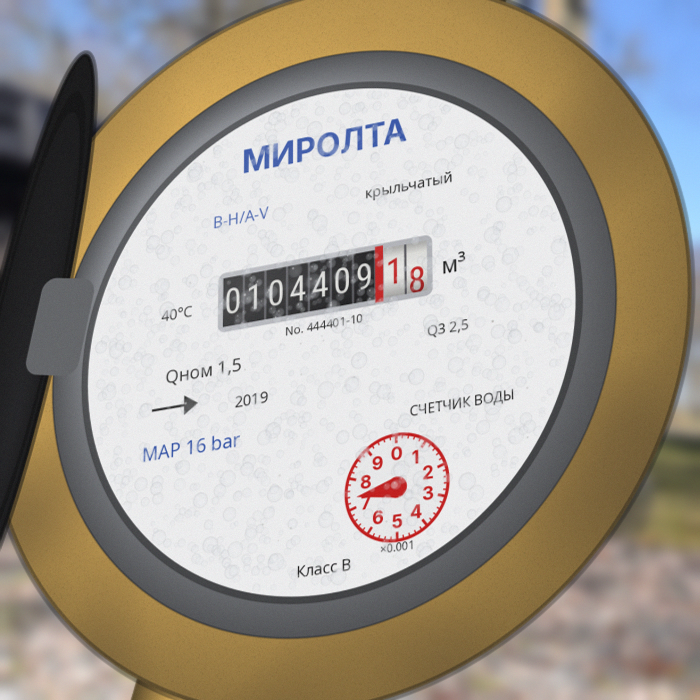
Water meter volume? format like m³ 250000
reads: m³ 104409.177
